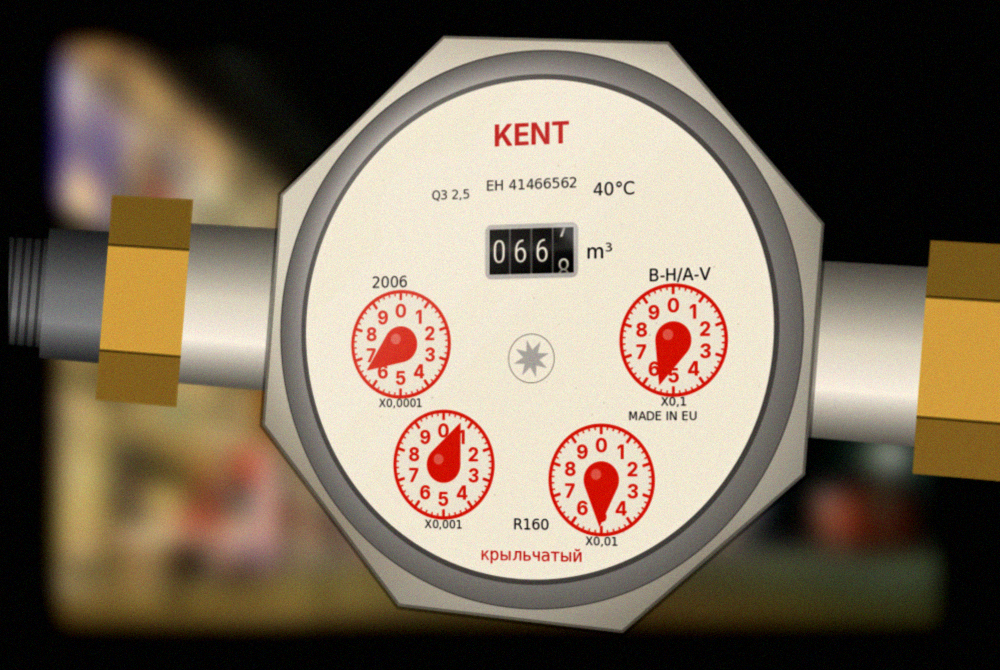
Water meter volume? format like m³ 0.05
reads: m³ 667.5506
